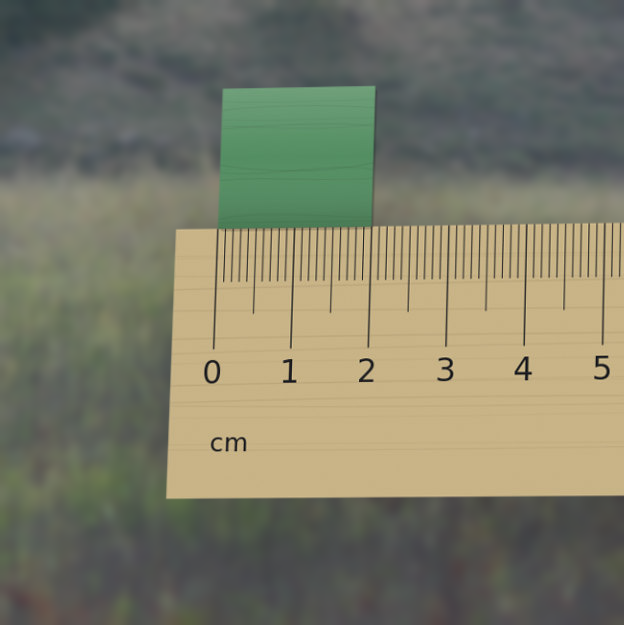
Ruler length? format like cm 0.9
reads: cm 2
